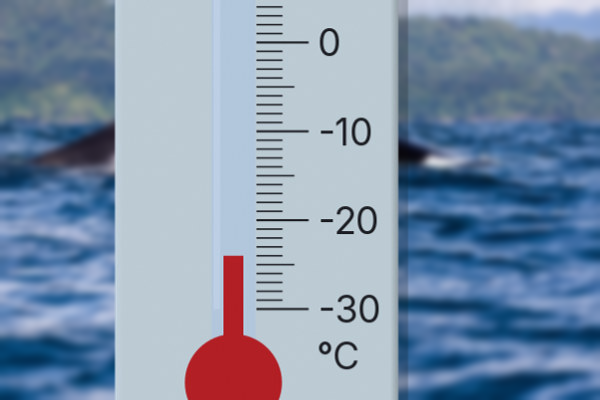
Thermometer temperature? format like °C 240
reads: °C -24
